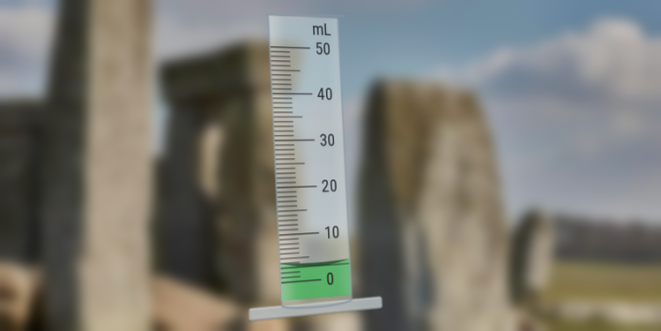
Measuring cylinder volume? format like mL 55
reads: mL 3
